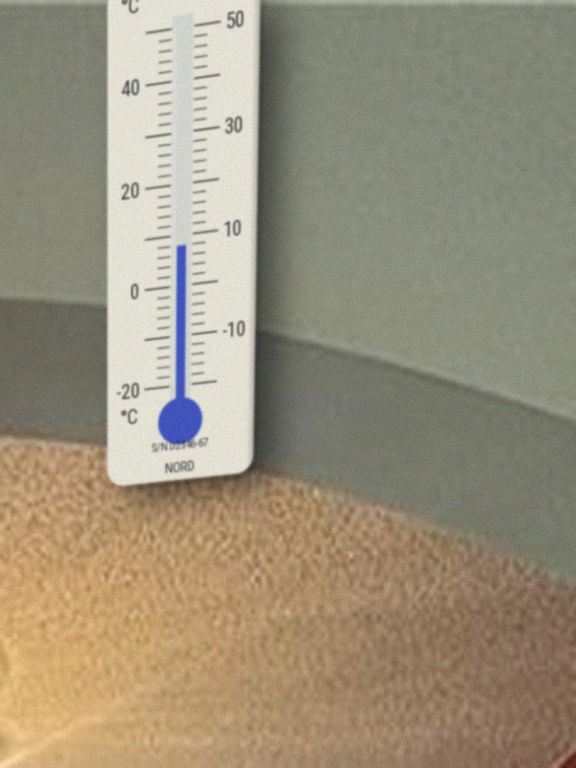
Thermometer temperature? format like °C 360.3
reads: °C 8
